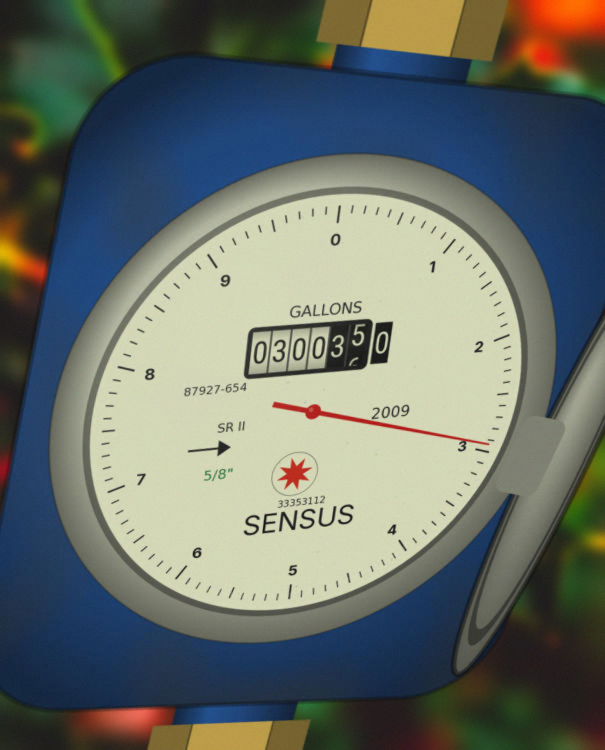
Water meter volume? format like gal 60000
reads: gal 300352.9
